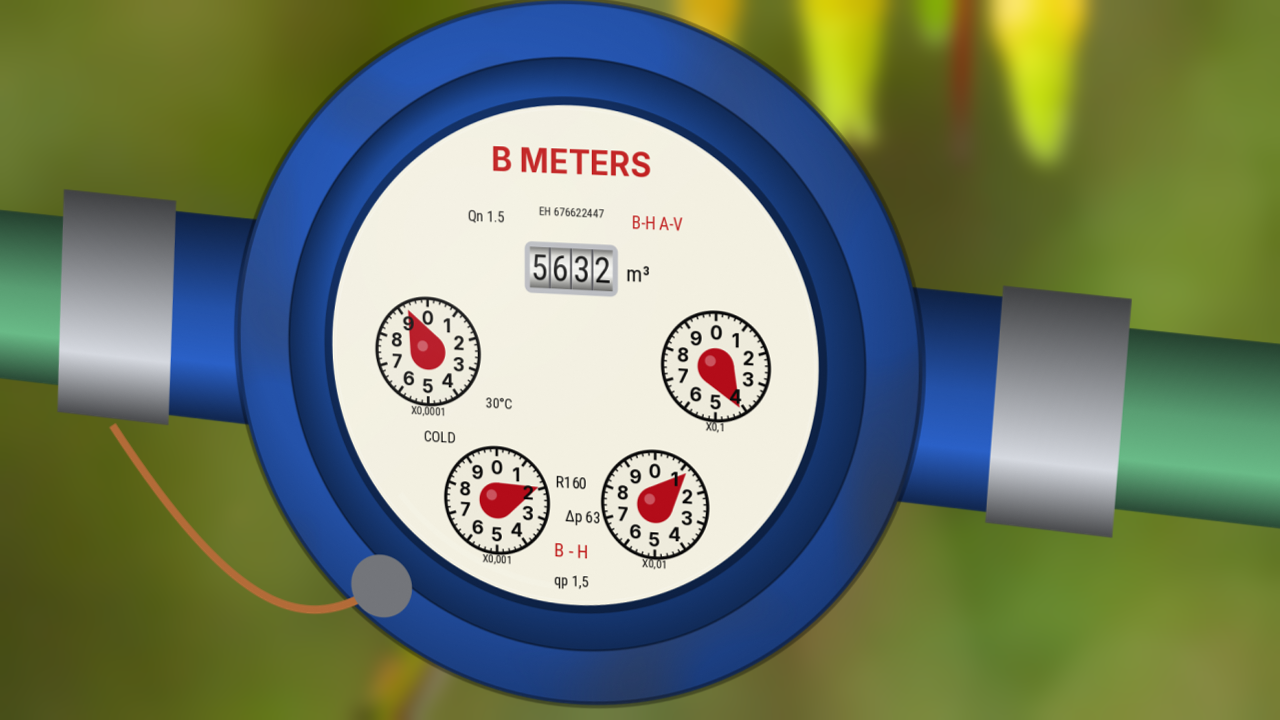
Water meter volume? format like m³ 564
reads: m³ 5632.4119
